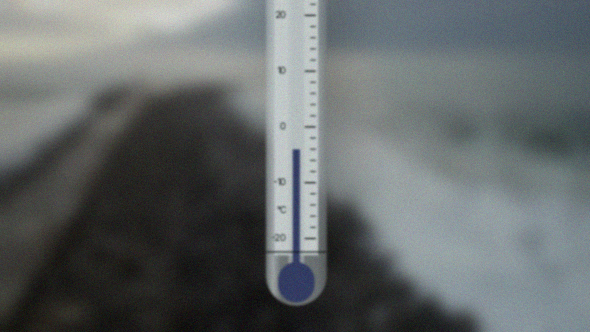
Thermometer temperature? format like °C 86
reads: °C -4
